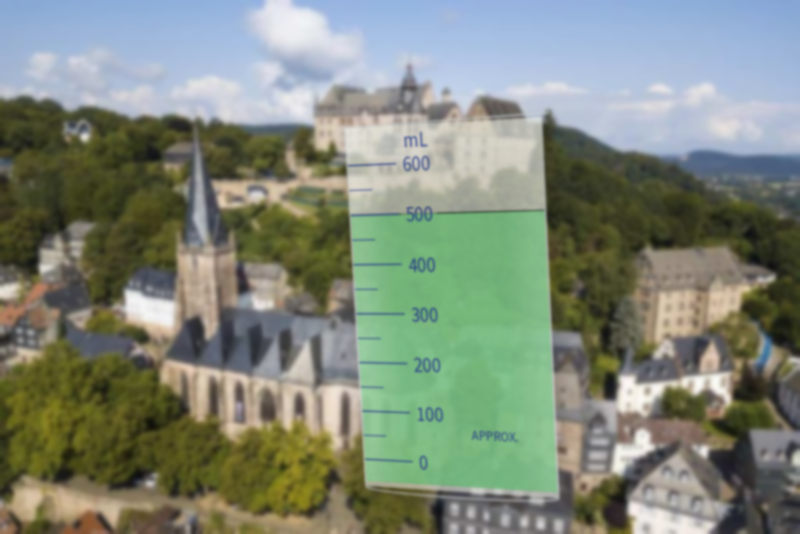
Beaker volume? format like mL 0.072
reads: mL 500
